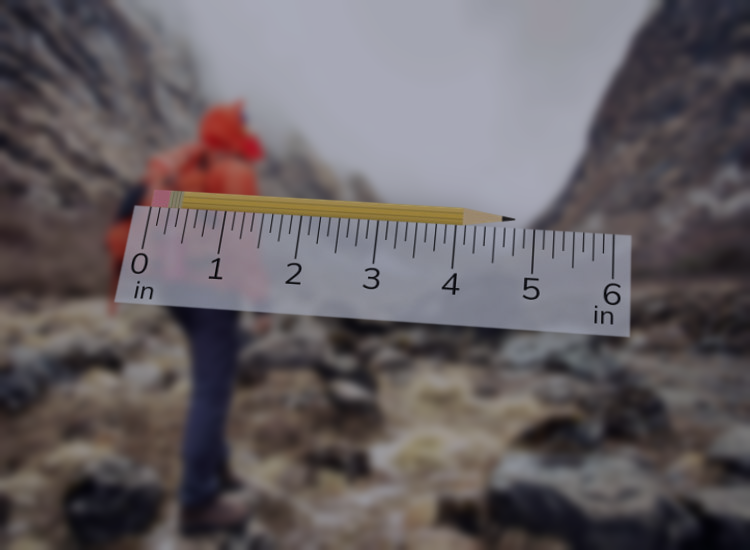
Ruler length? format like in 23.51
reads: in 4.75
